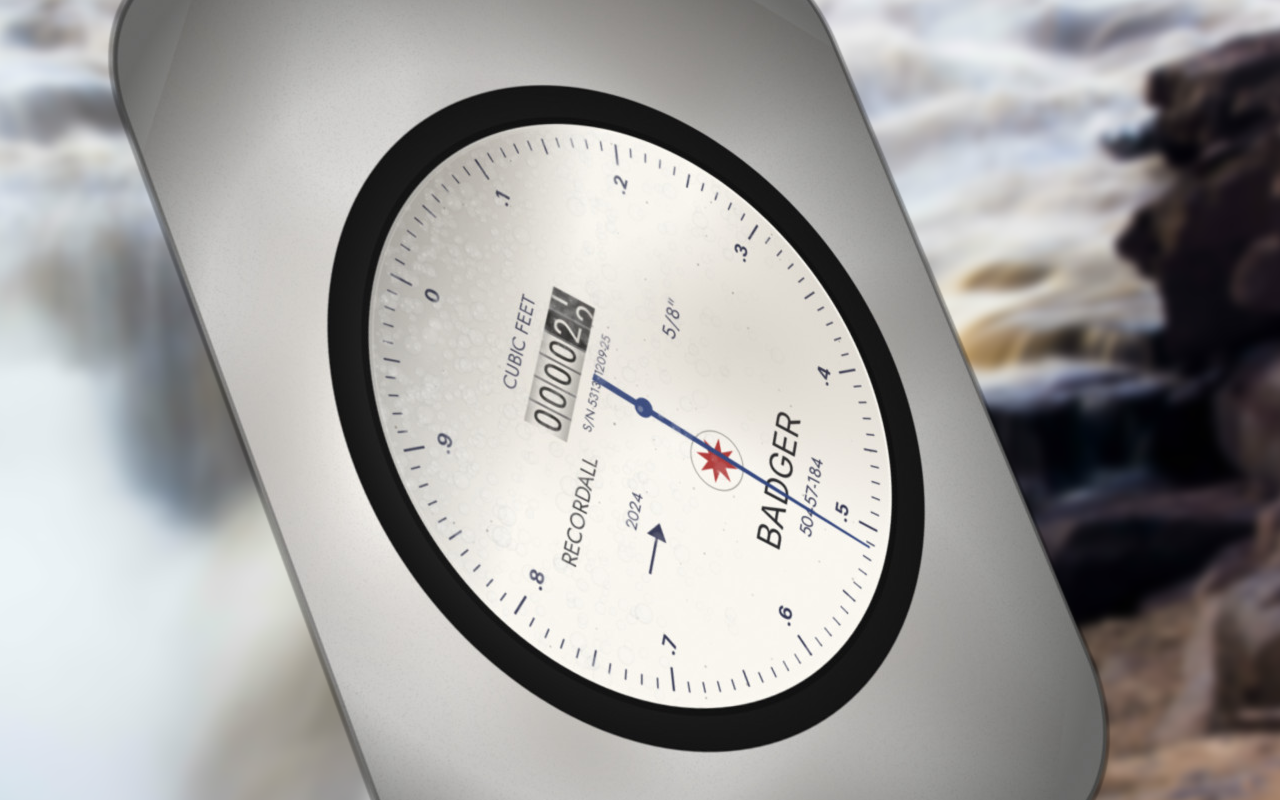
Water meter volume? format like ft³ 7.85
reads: ft³ 21.51
